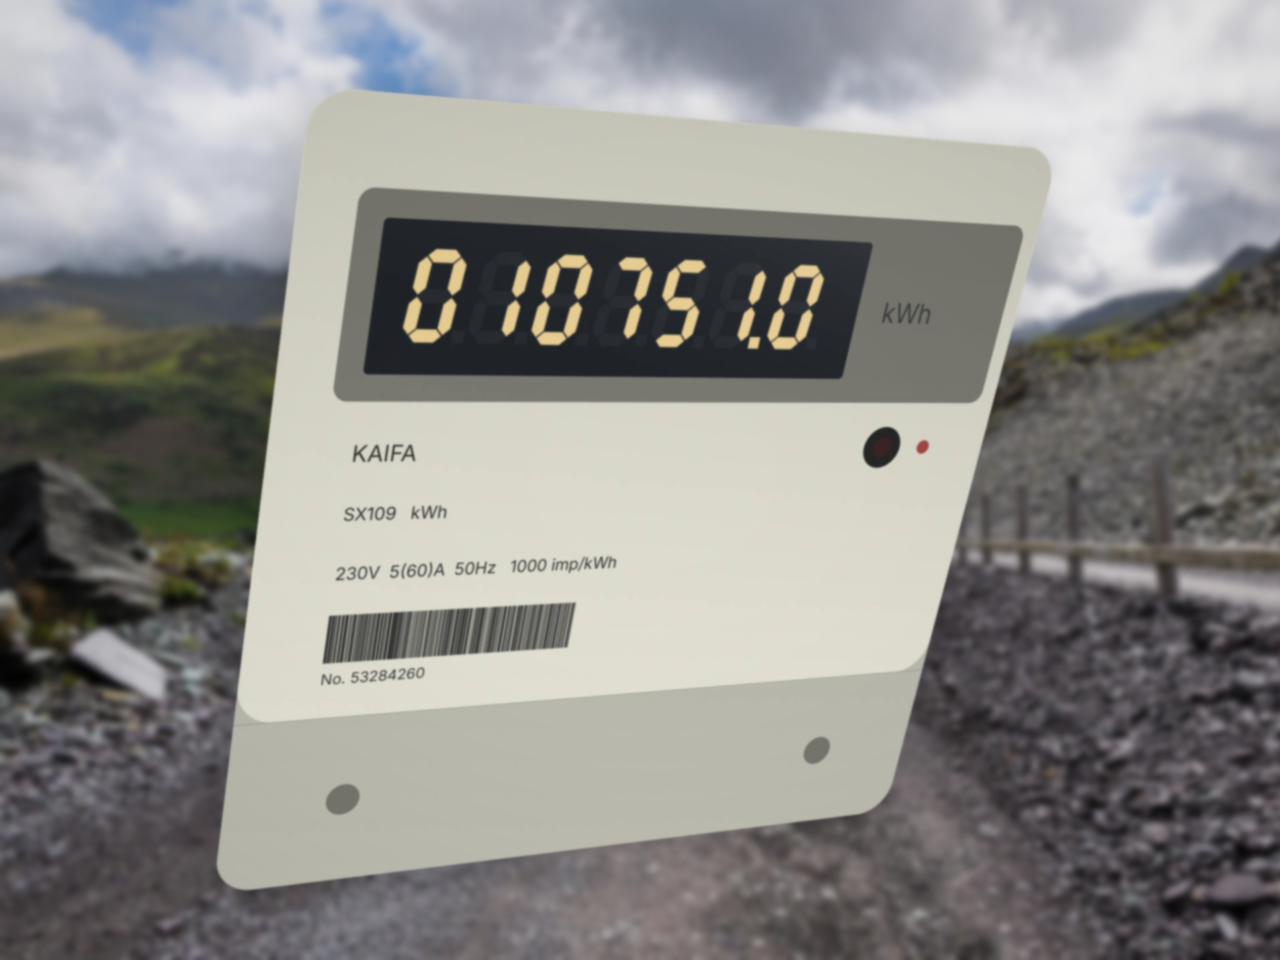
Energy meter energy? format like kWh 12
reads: kWh 10751.0
